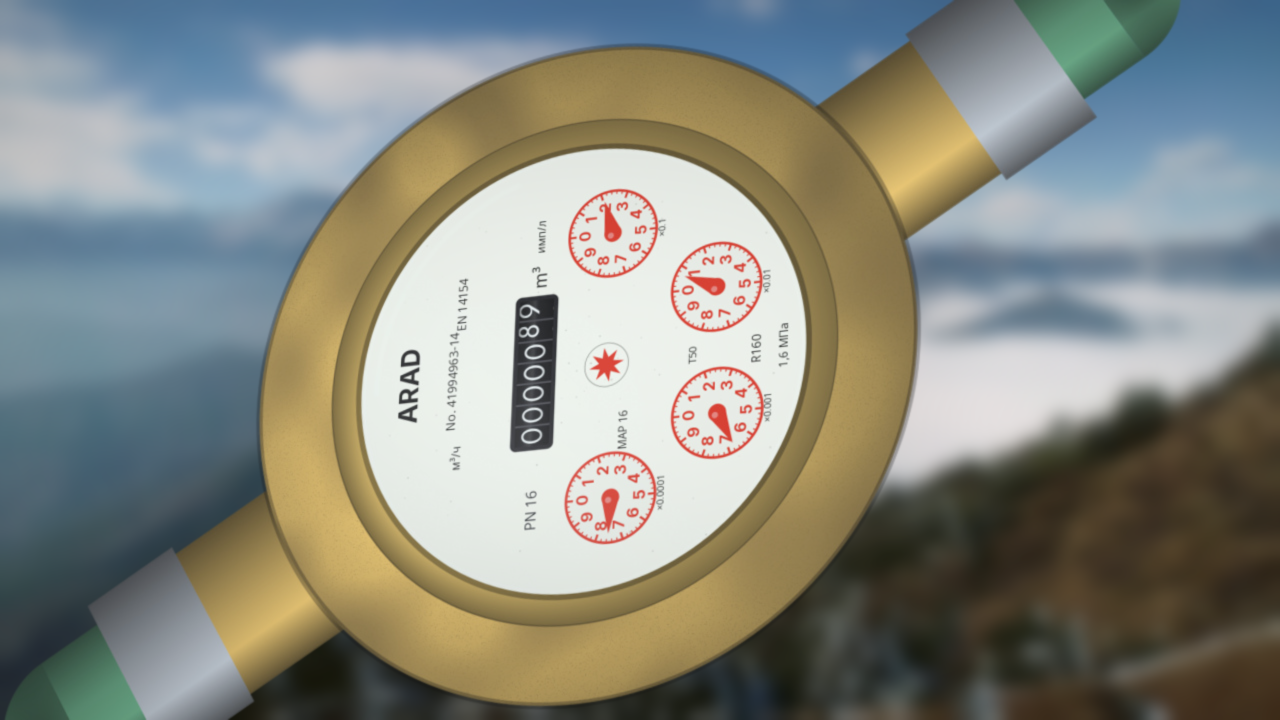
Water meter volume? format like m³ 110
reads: m³ 89.2067
